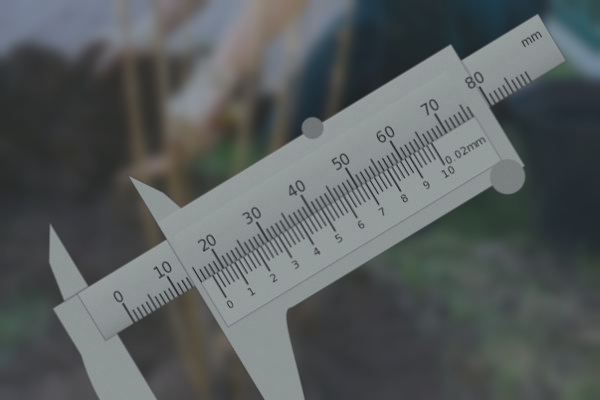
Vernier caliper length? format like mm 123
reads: mm 17.5
